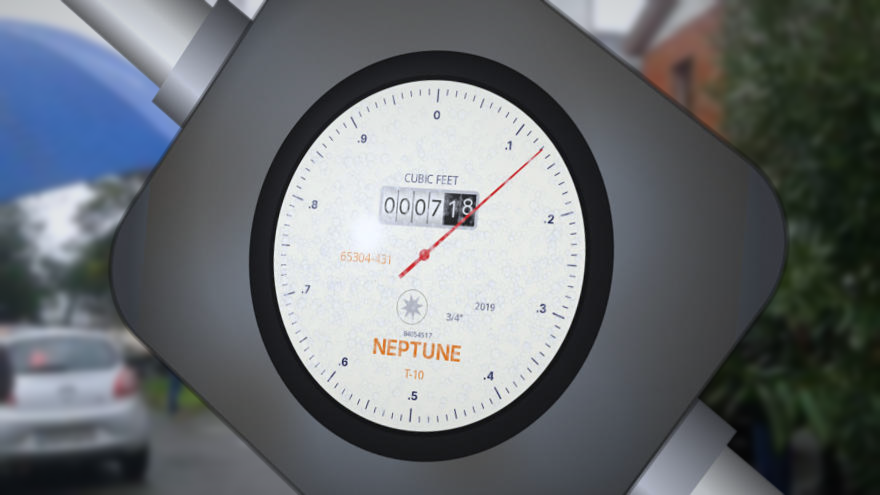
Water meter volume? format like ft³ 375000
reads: ft³ 718.13
